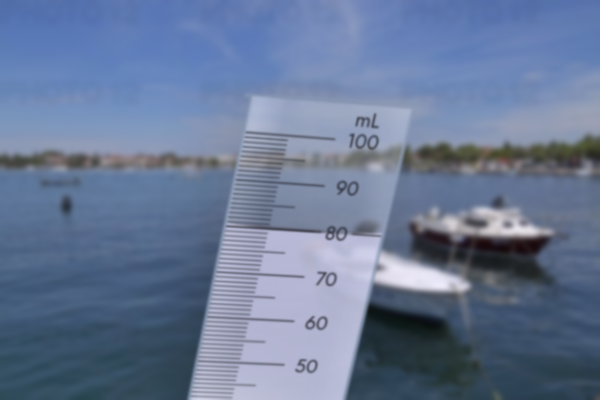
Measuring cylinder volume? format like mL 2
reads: mL 80
